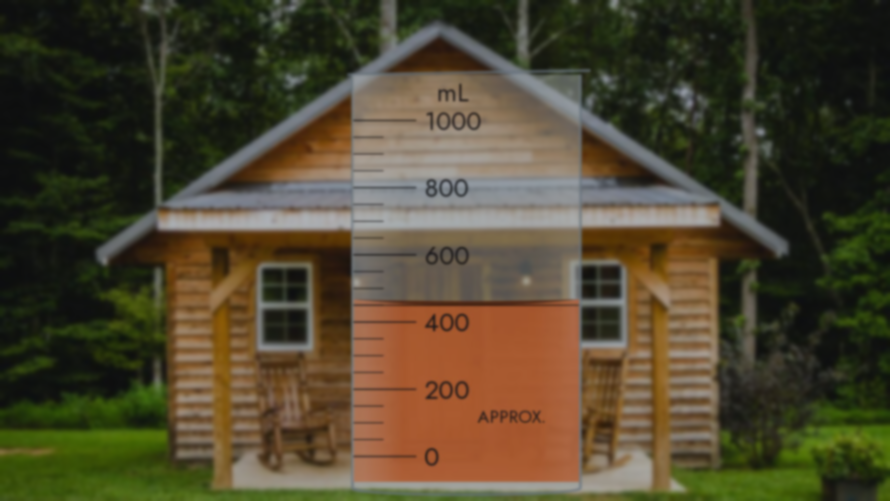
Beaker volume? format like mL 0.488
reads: mL 450
